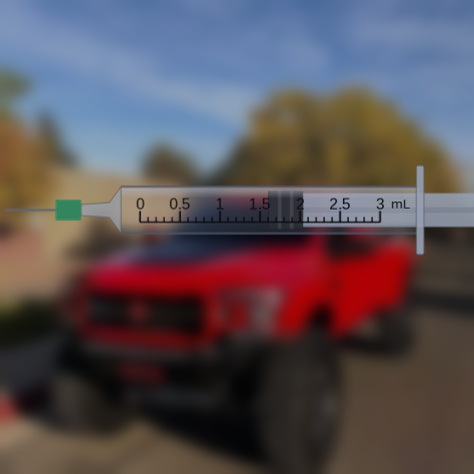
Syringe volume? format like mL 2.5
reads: mL 1.6
